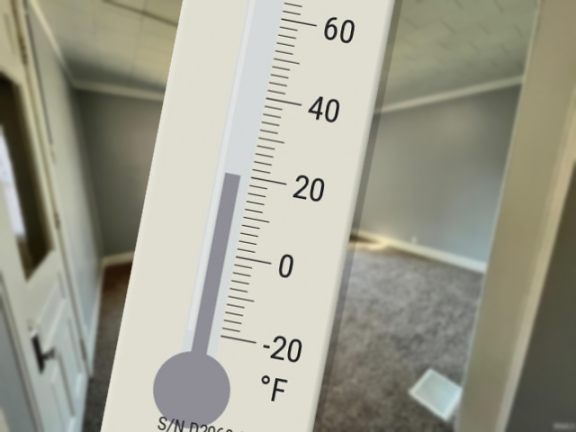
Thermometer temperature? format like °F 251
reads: °F 20
